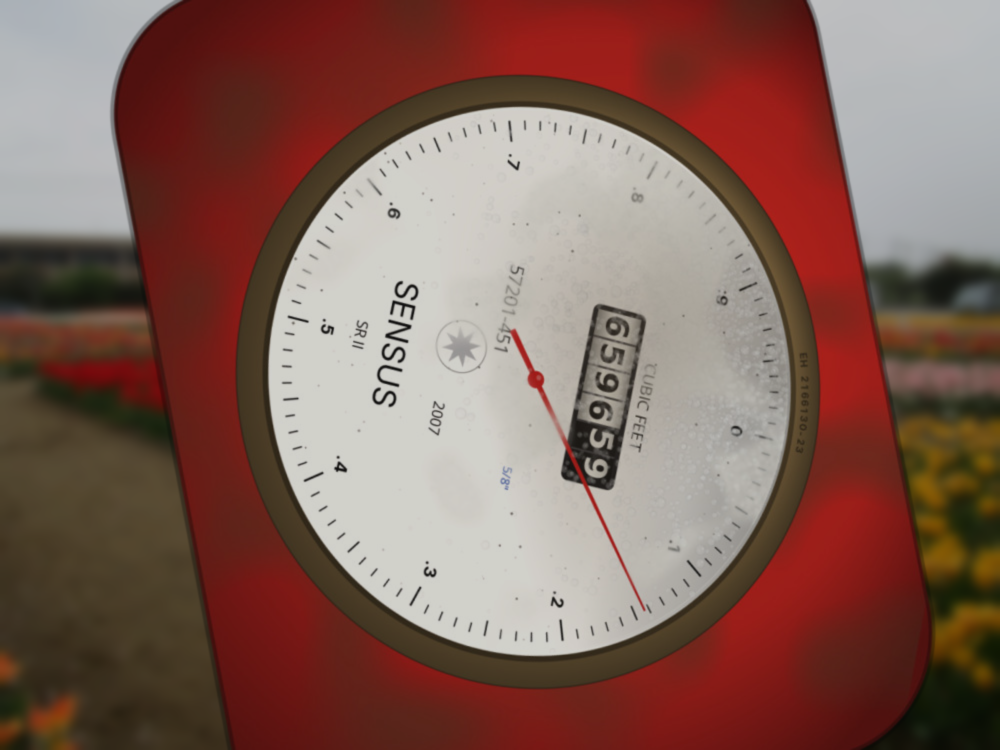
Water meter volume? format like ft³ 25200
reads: ft³ 659659.14
